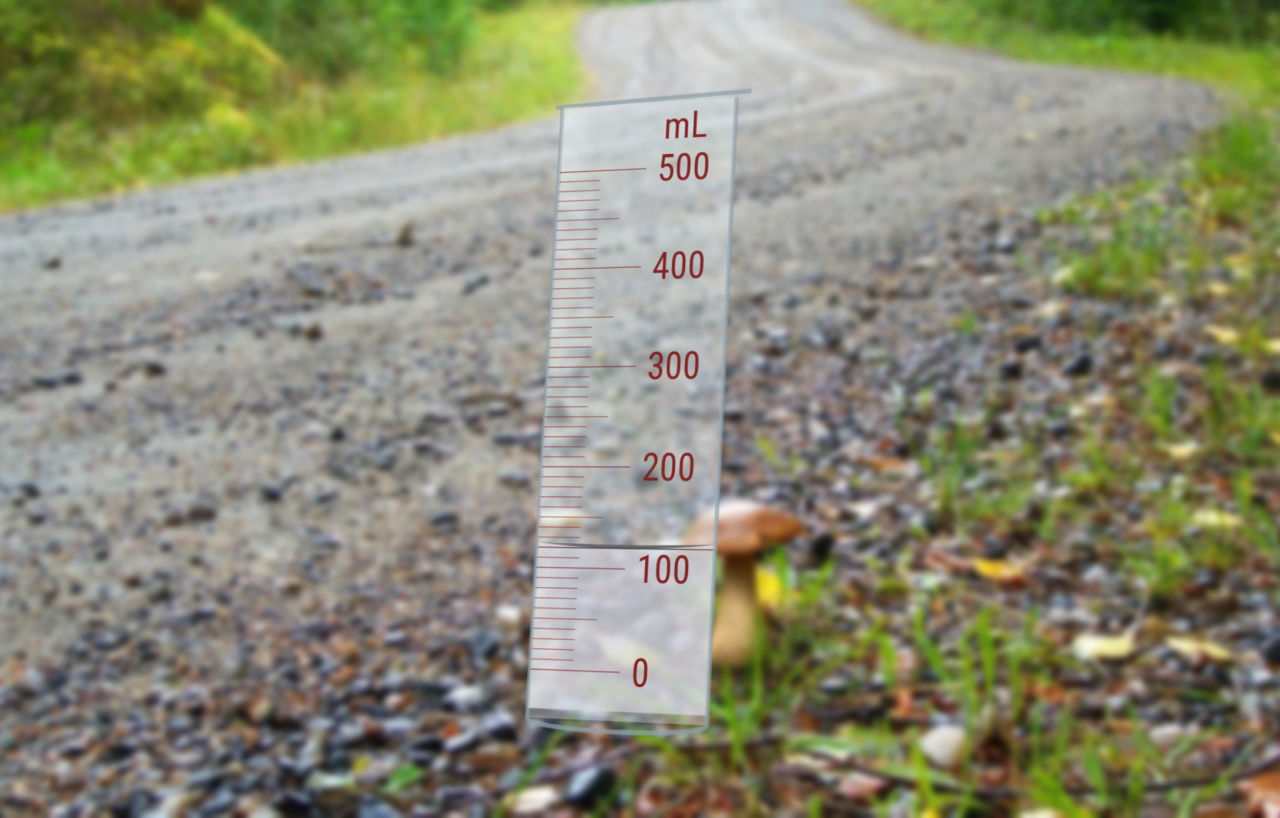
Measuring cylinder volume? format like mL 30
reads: mL 120
